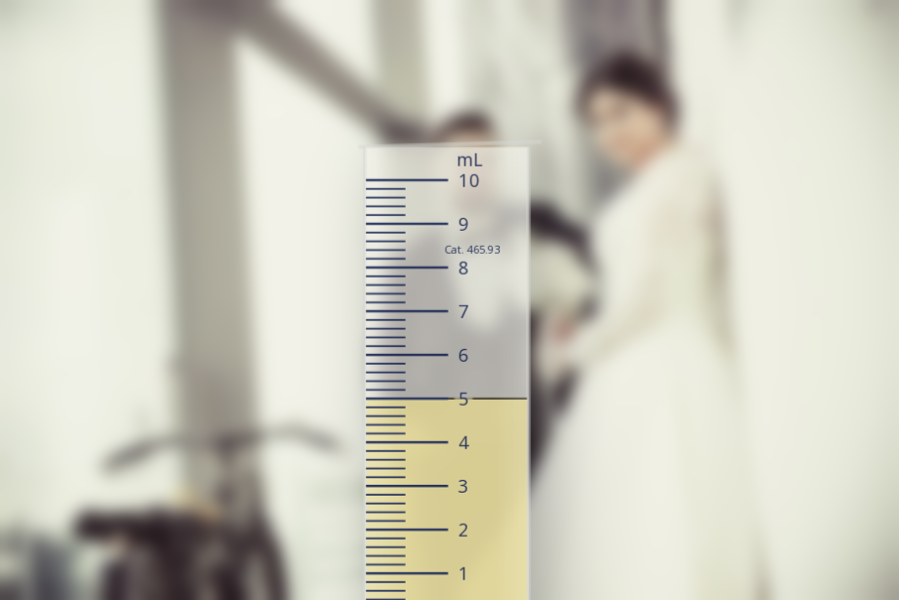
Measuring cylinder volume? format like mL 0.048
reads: mL 5
